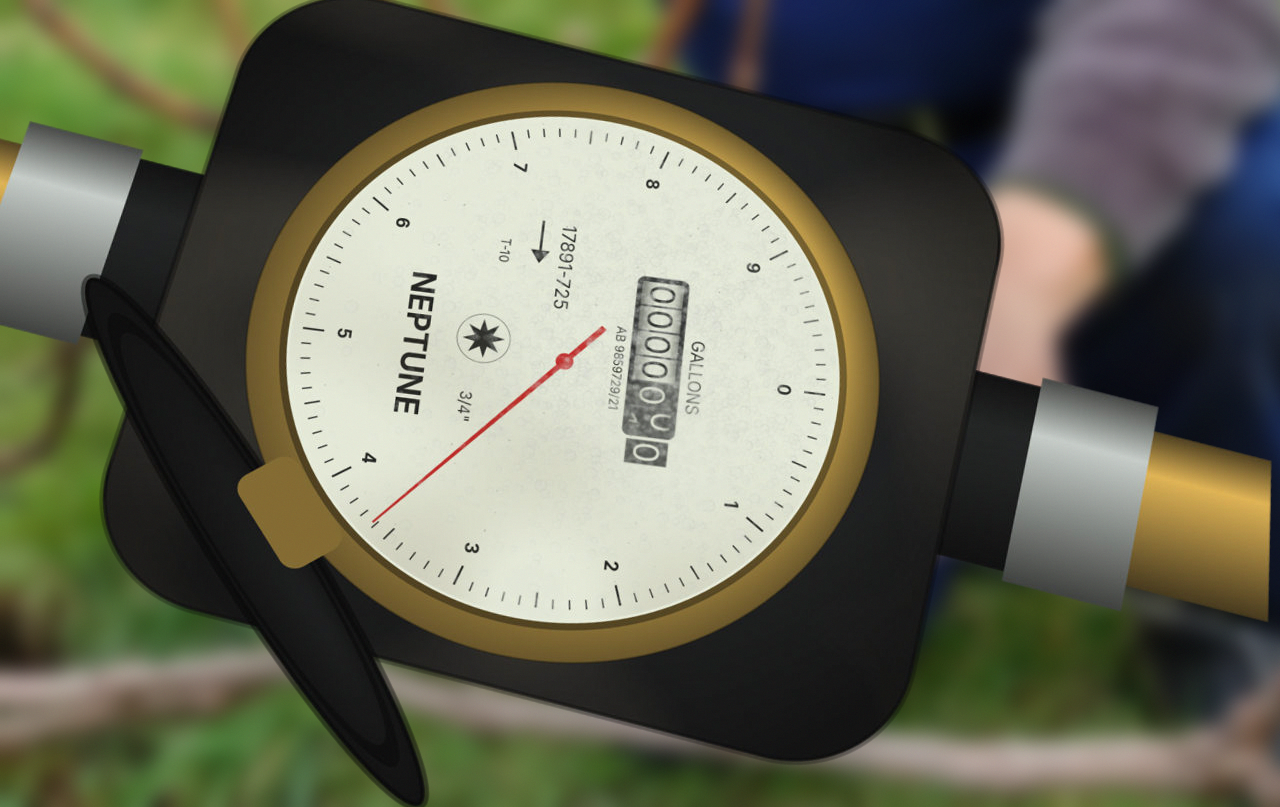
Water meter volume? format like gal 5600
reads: gal 3.6
